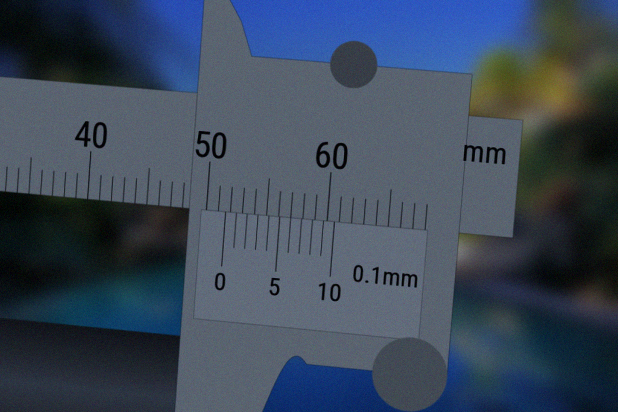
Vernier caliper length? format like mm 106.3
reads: mm 51.6
